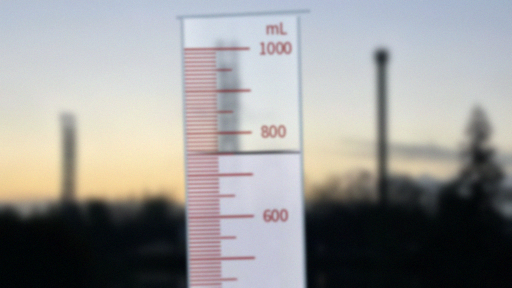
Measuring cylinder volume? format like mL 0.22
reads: mL 750
